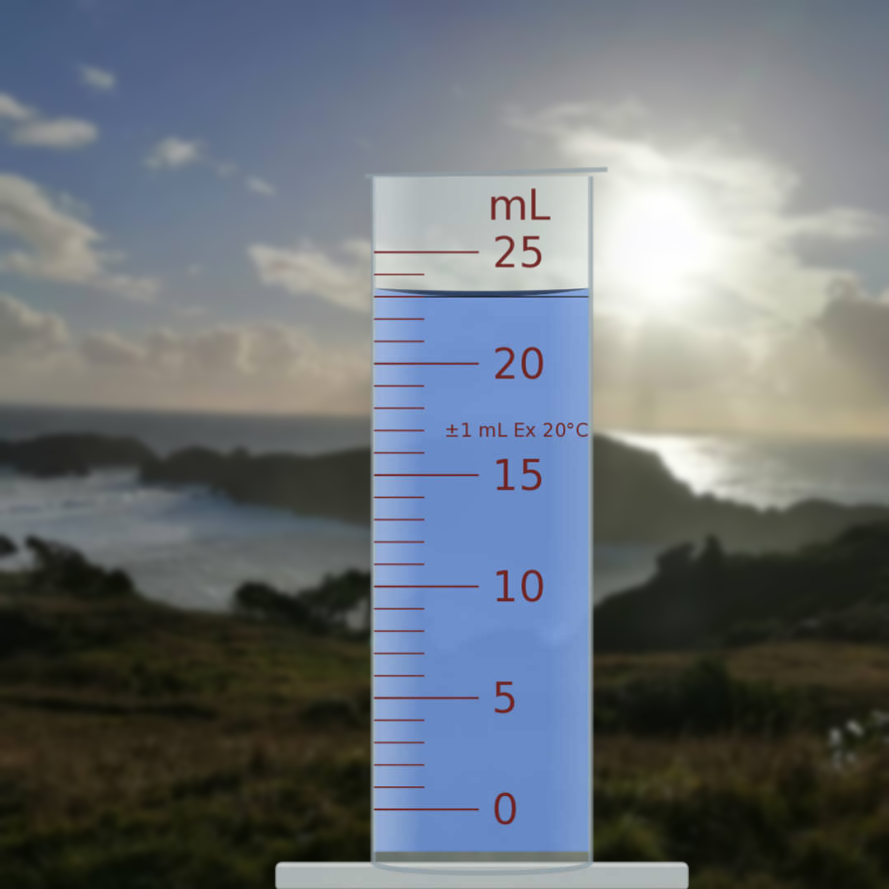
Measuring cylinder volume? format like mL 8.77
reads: mL 23
